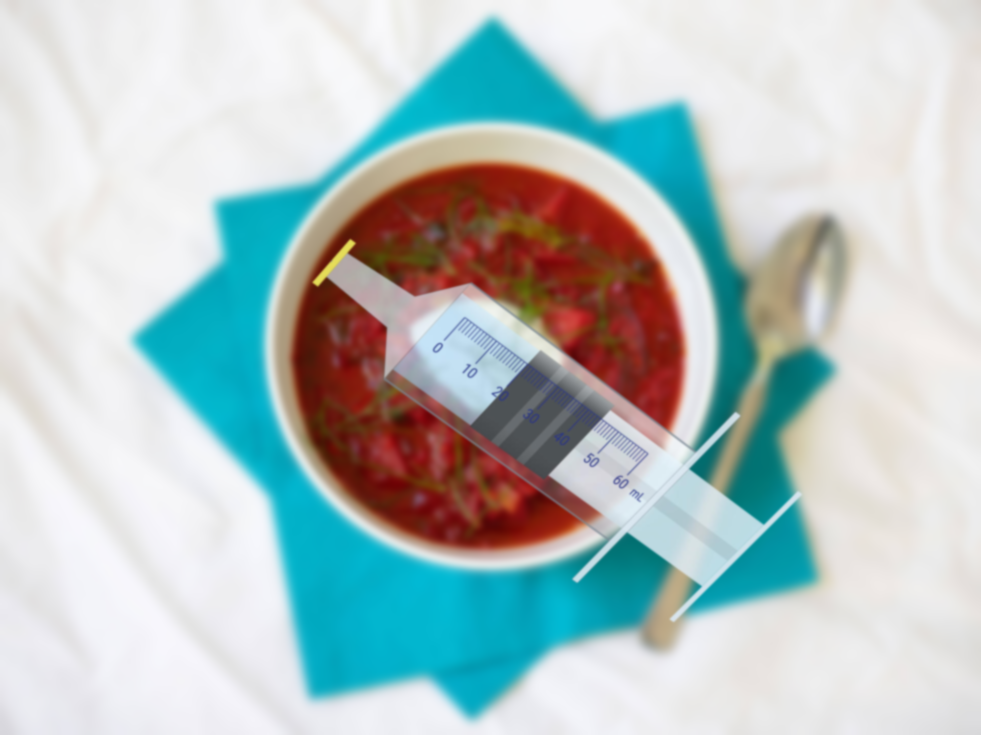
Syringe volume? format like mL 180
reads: mL 20
